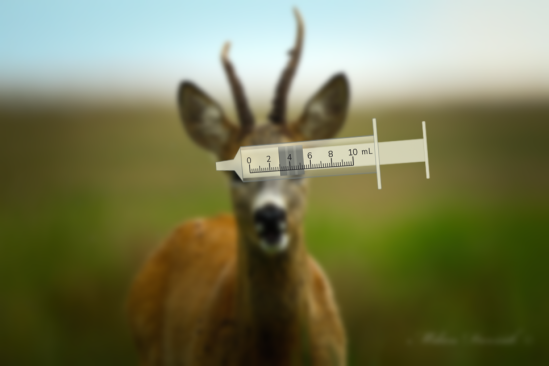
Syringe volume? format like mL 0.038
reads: mL 3
